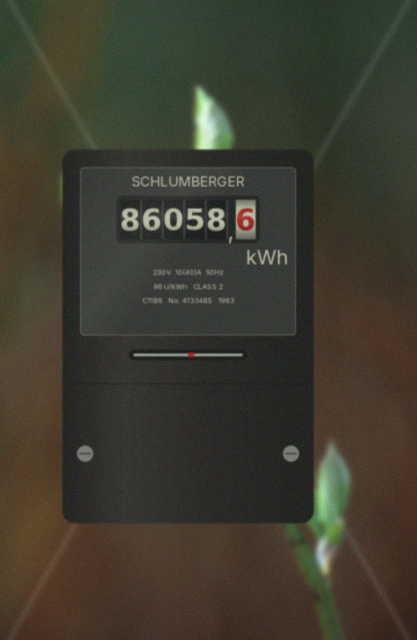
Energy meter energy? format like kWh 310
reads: kWh 86058.6
